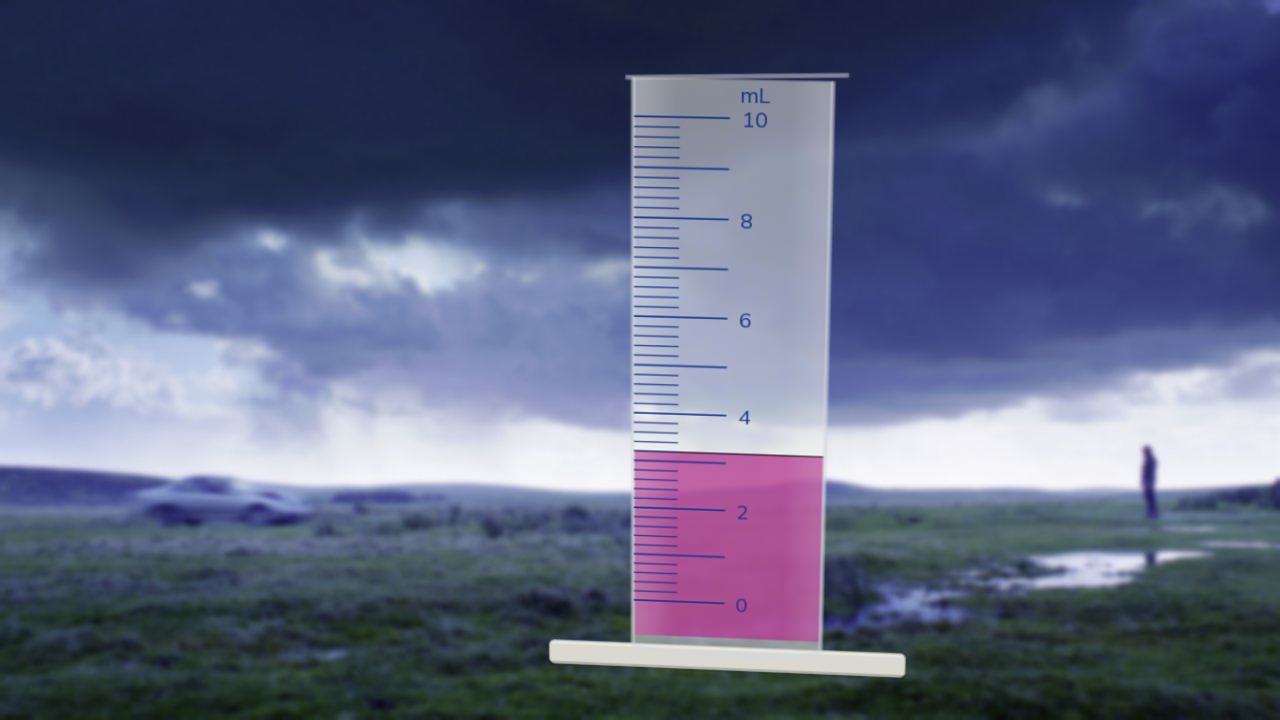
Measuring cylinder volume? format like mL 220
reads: mL 3.2
